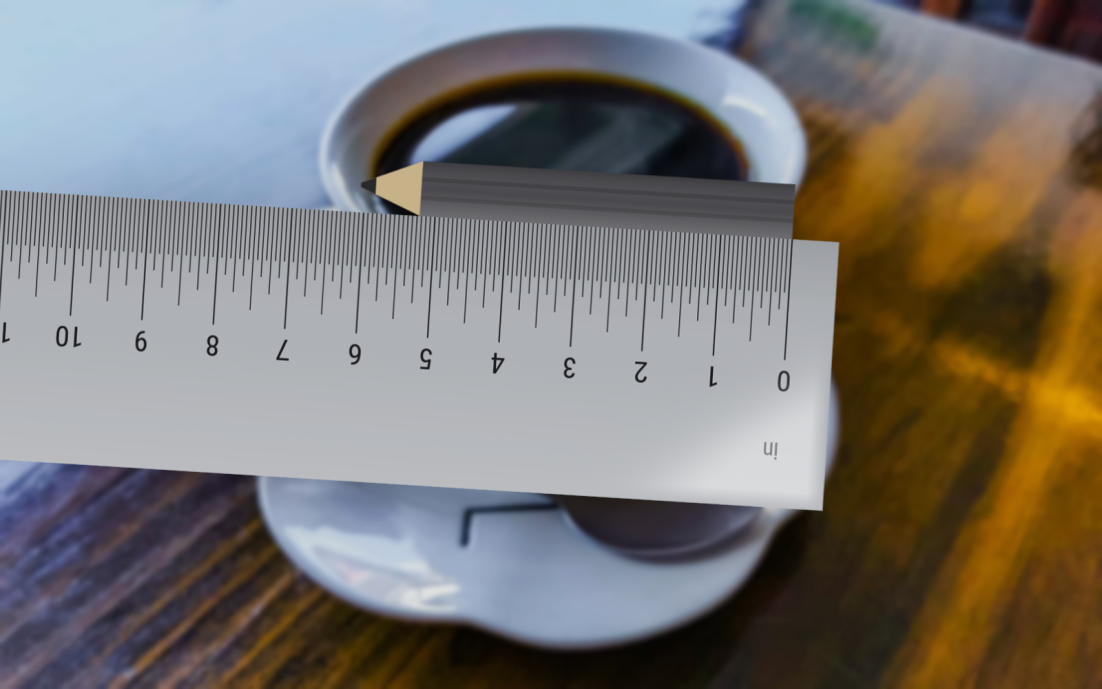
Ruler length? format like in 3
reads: in 6.0625
